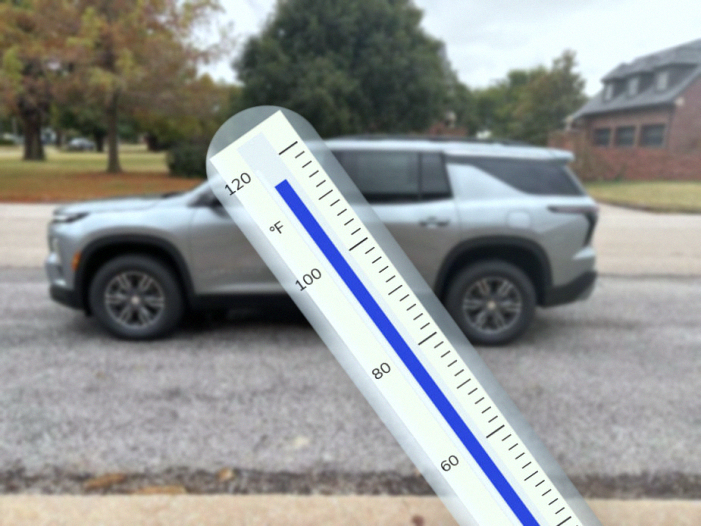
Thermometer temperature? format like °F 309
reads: °F 116
